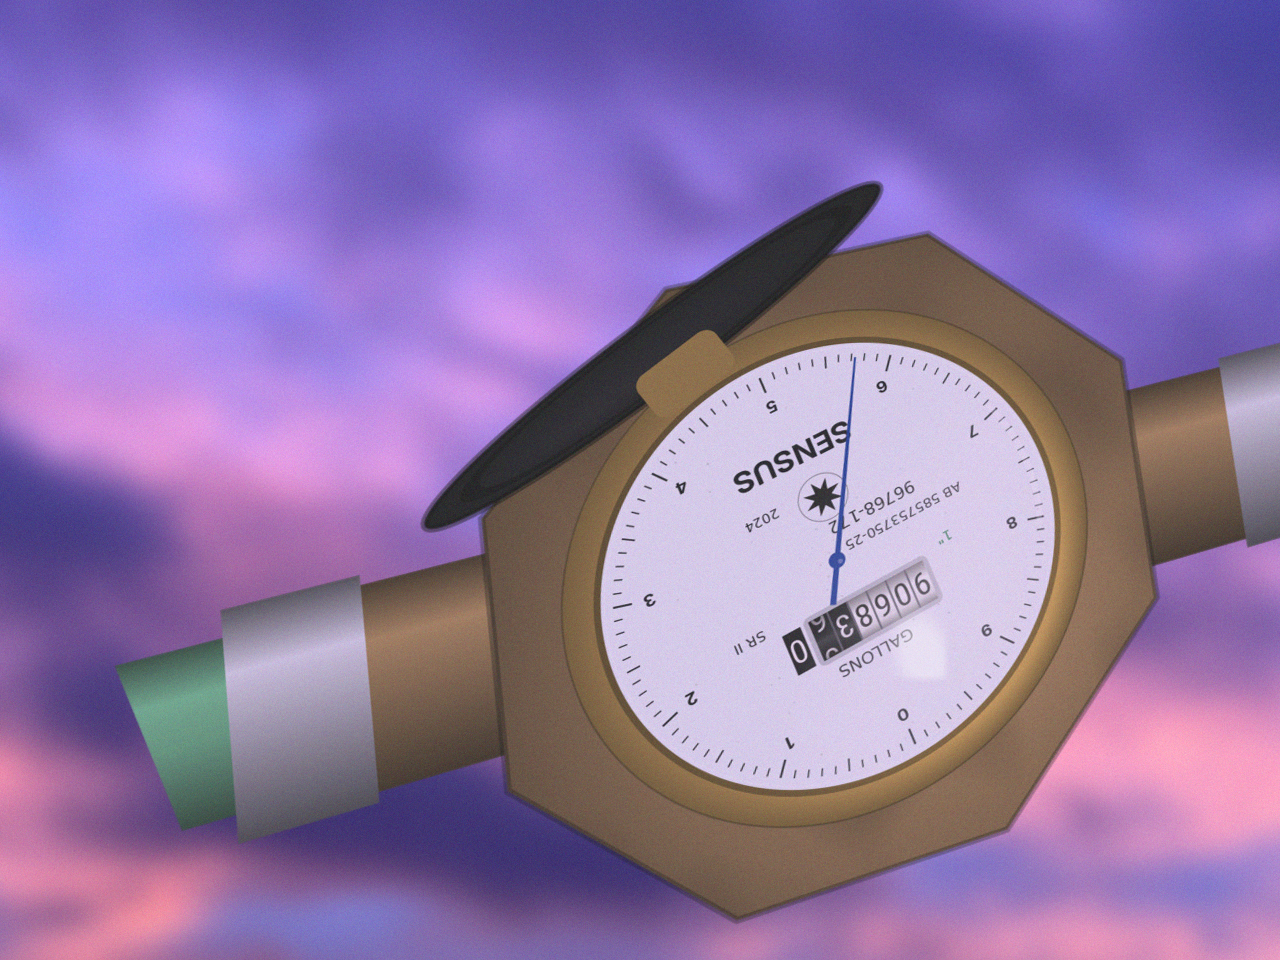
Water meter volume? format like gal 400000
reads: gal 9068355.7
